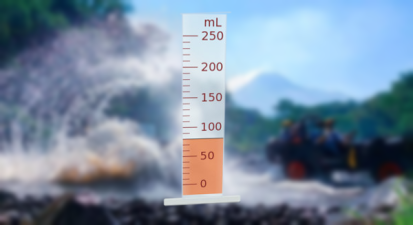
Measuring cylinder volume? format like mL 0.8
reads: mL 80
